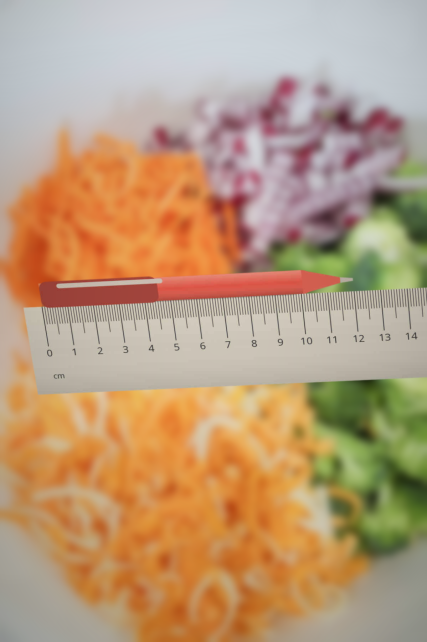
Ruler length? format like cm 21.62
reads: cm 12
